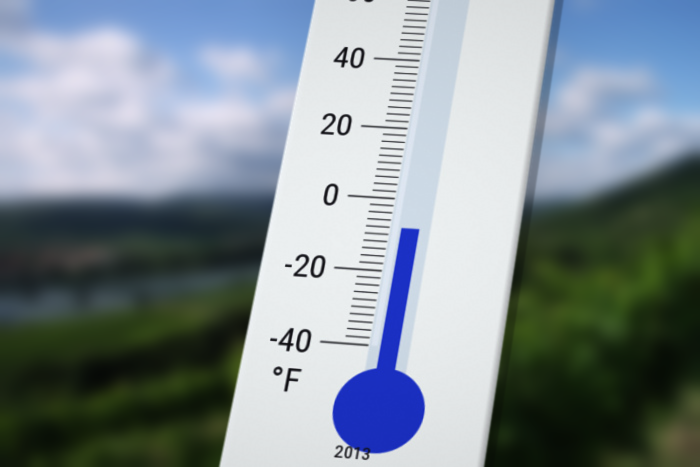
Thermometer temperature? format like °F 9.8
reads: °F -8
